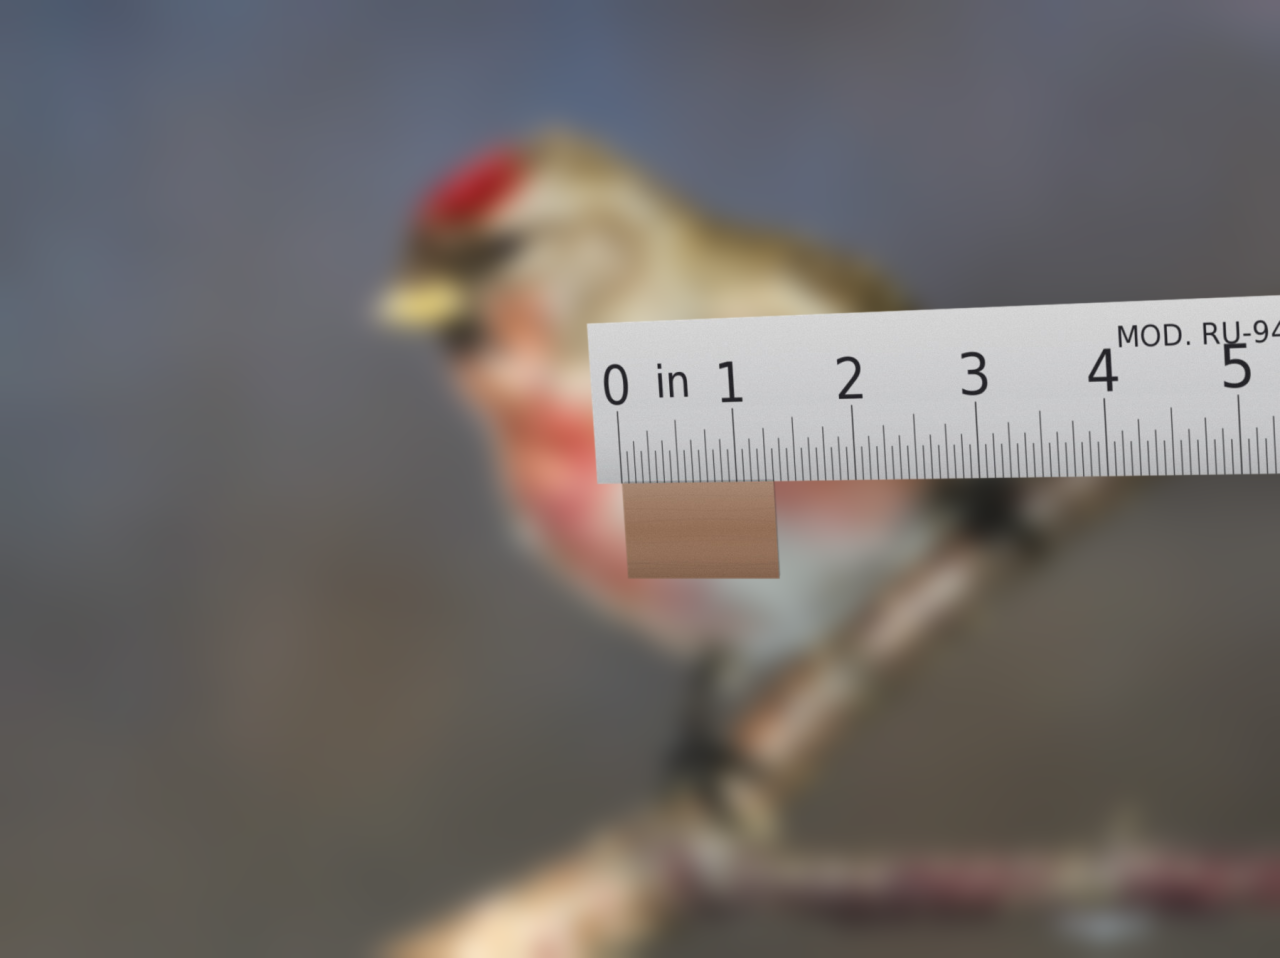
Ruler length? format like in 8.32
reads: in 1.3125
